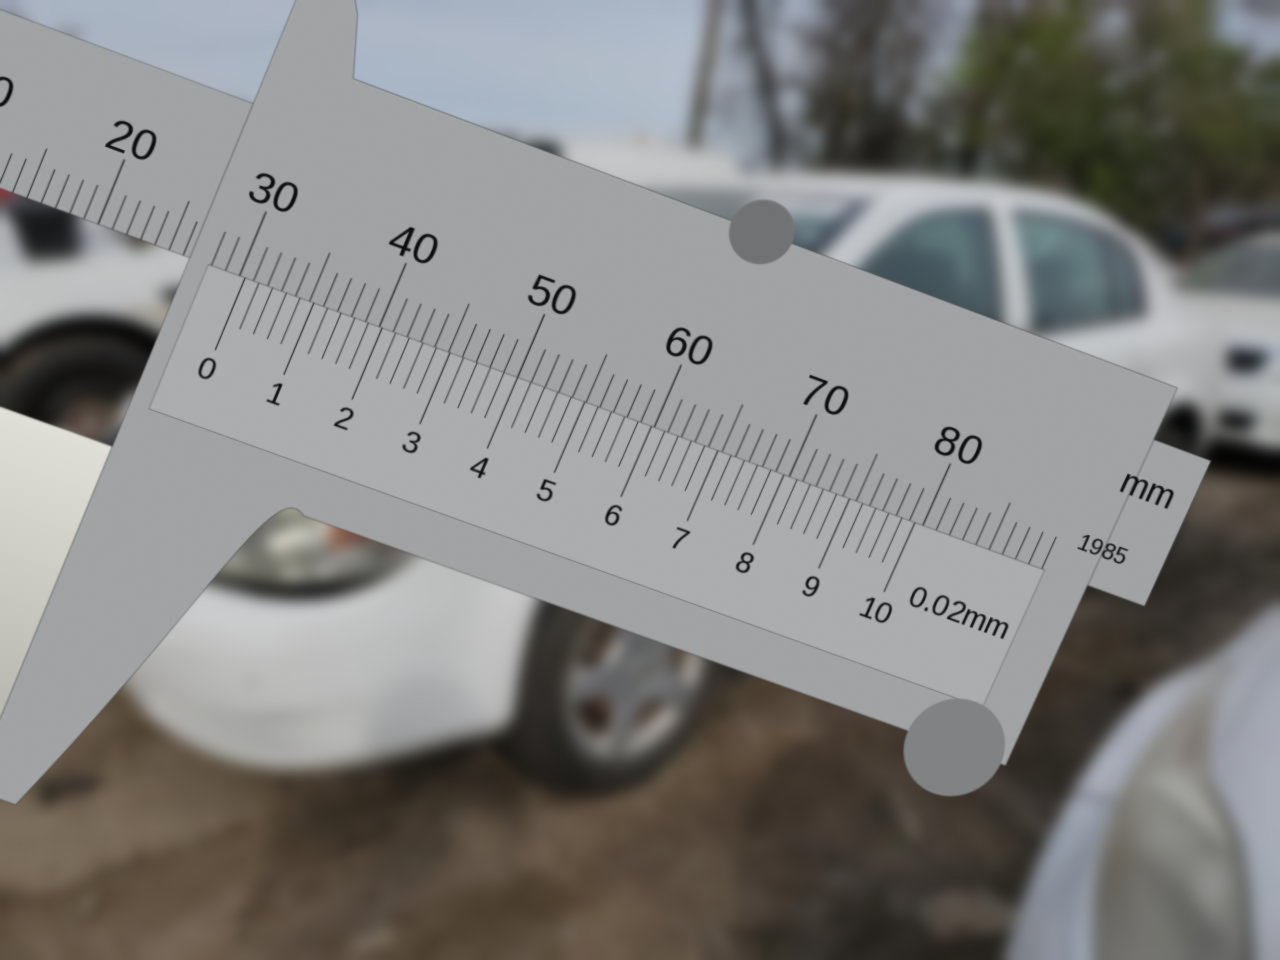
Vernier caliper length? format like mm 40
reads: mm 30.4
